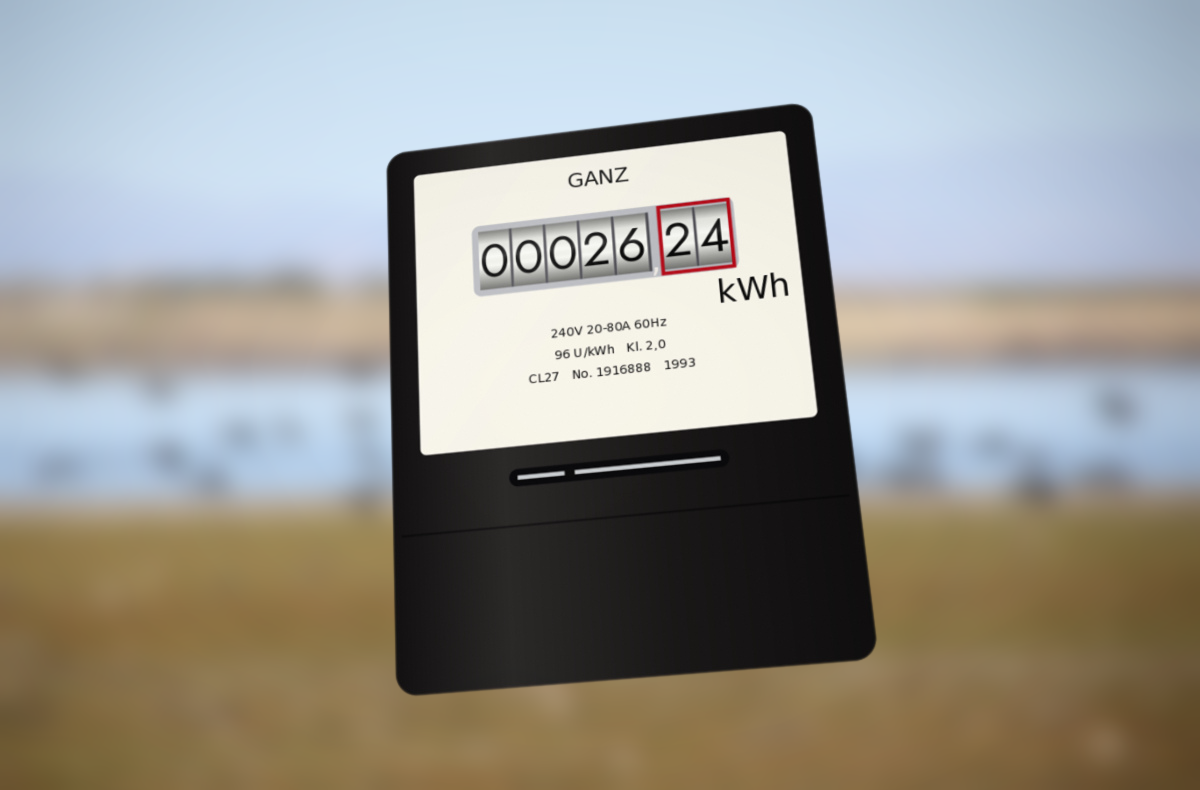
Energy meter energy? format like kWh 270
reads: kWh 26.24
